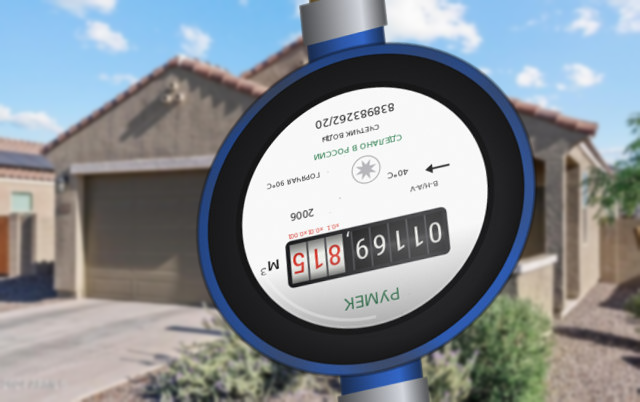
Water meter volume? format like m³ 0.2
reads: m³ 1169.815
